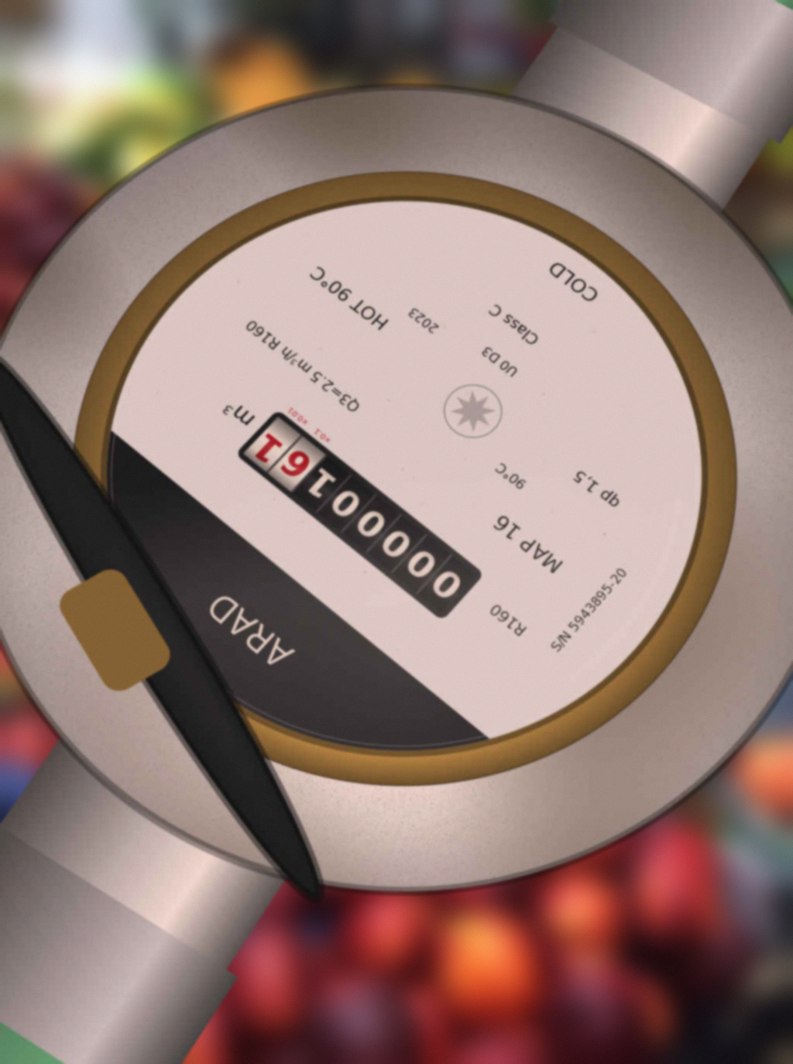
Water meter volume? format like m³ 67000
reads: m³ 1.61
